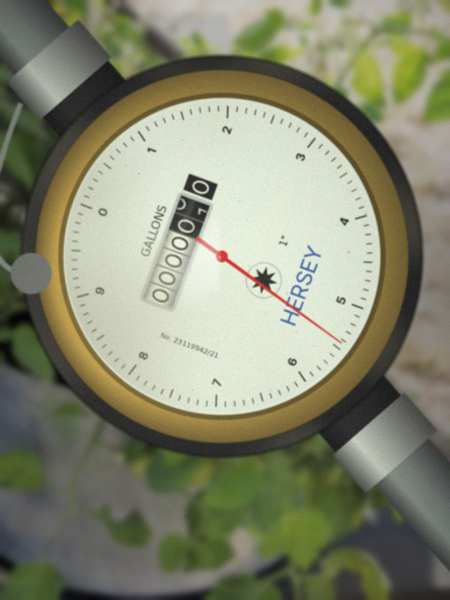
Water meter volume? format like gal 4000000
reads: gal 5.4
